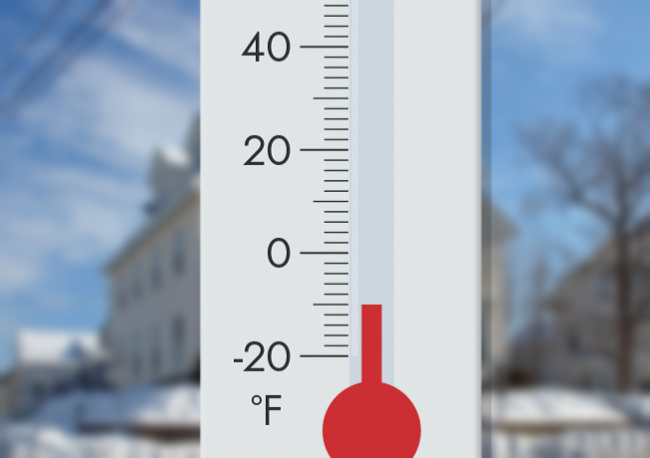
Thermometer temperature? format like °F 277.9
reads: °F -10
